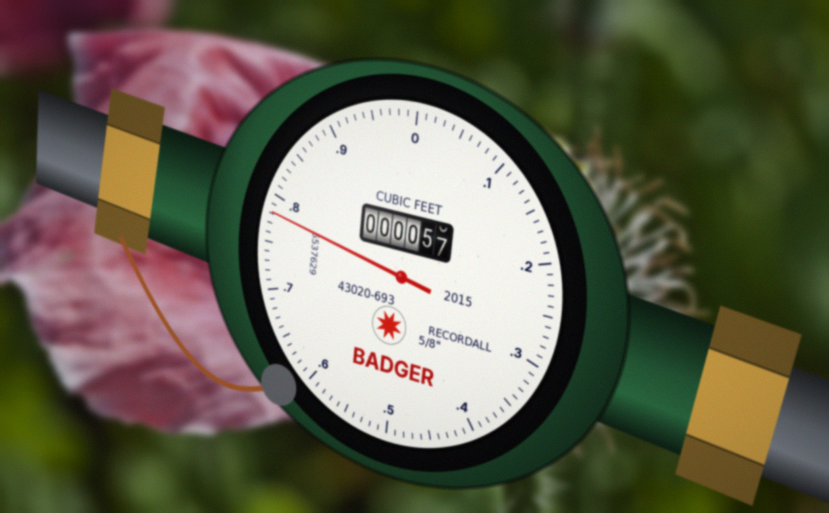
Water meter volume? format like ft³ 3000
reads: ft³ 56.78
